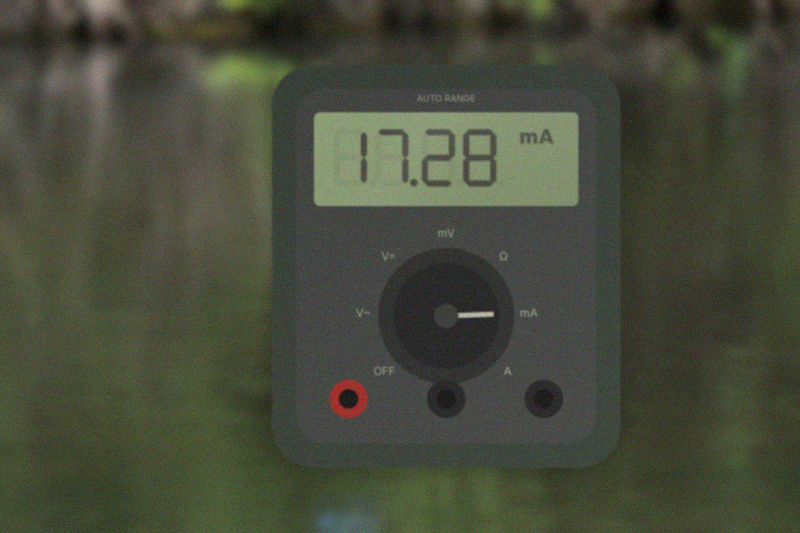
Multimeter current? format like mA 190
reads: mA 17.28
